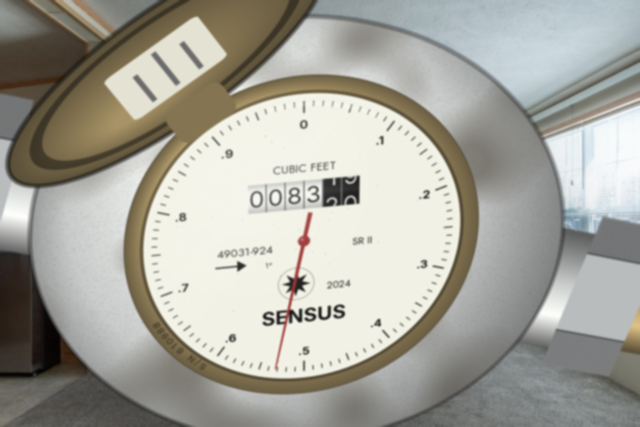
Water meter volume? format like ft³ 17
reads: ft³ 8319.53
